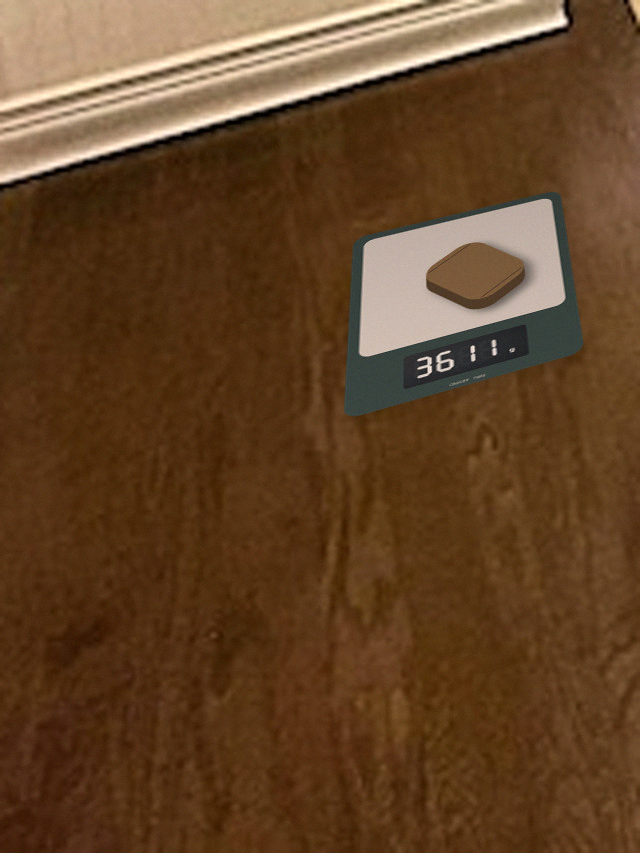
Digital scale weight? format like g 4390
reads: g 3611
